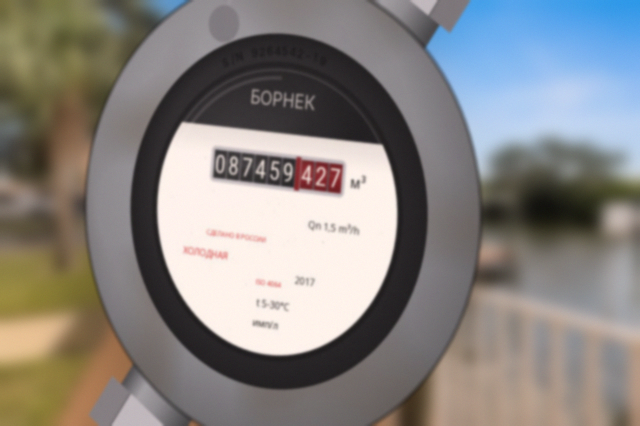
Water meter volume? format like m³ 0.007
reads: m³ 87459.427
